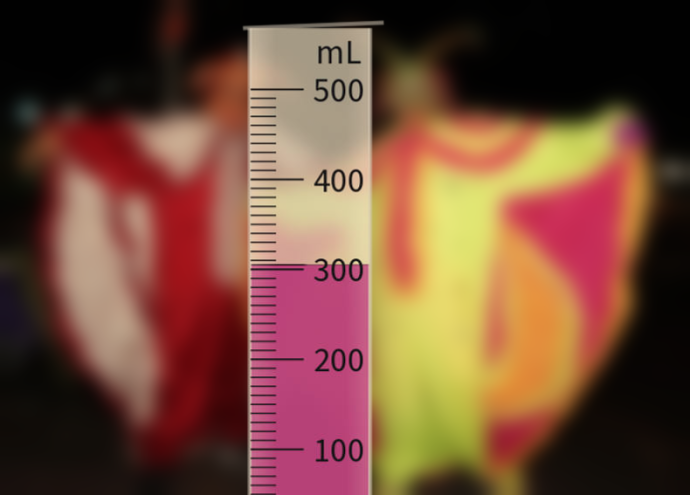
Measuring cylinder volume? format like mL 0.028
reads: mL 305
